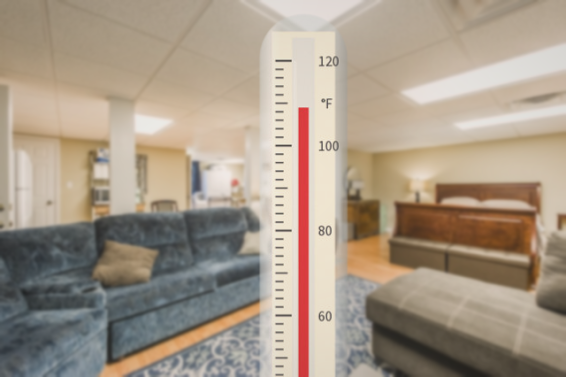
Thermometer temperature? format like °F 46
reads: °F 109
